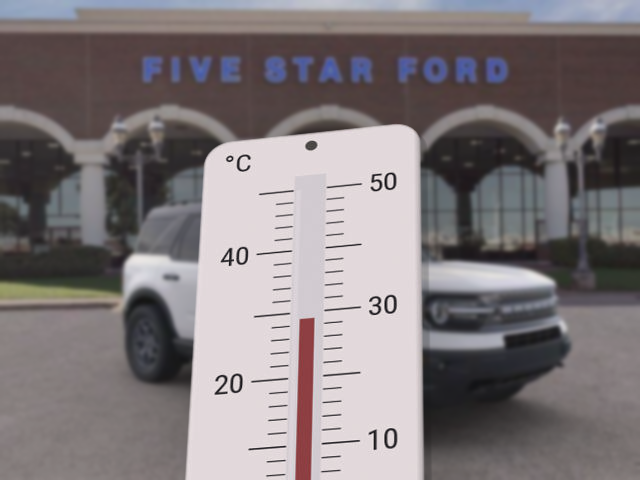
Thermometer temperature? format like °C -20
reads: °C 29
